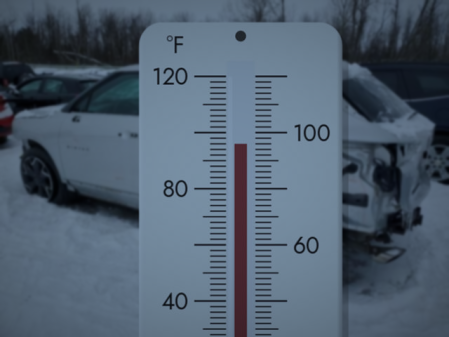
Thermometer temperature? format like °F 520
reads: °F 96
